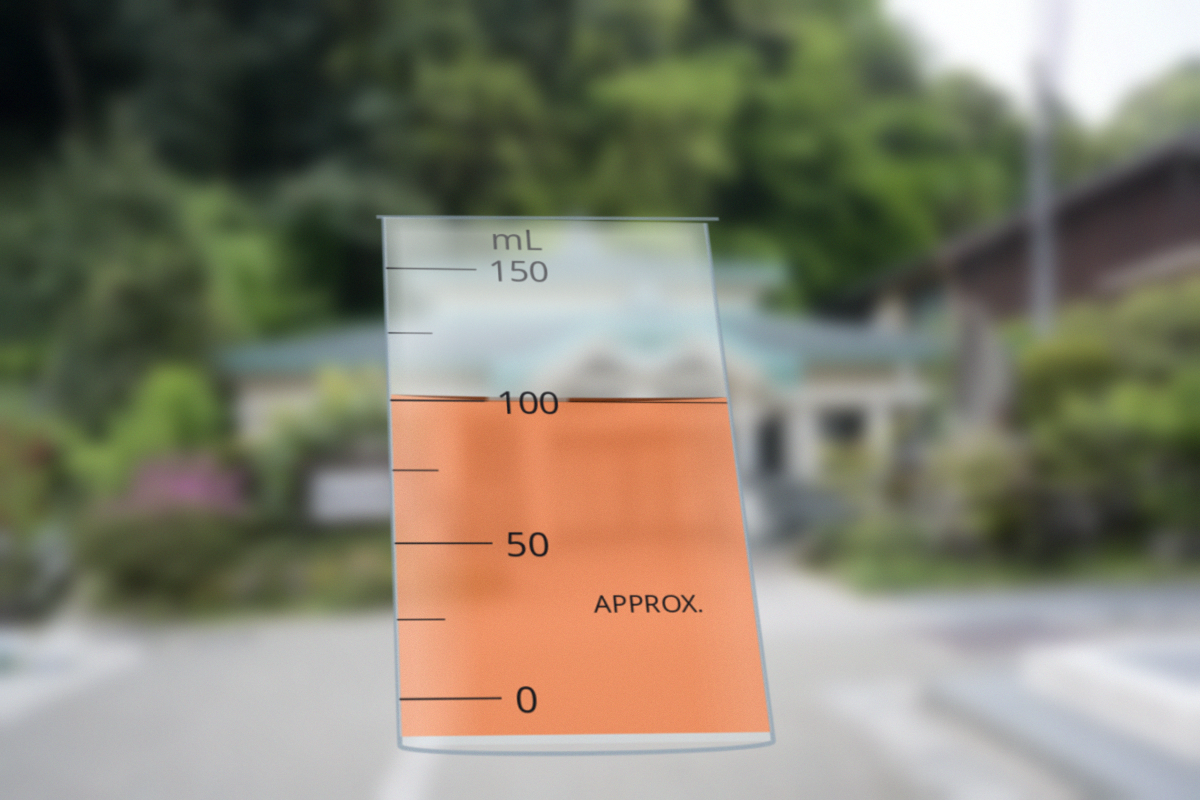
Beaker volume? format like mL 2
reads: mL 100
